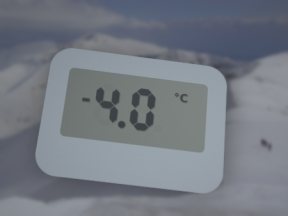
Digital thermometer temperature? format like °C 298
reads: °C -4.0
